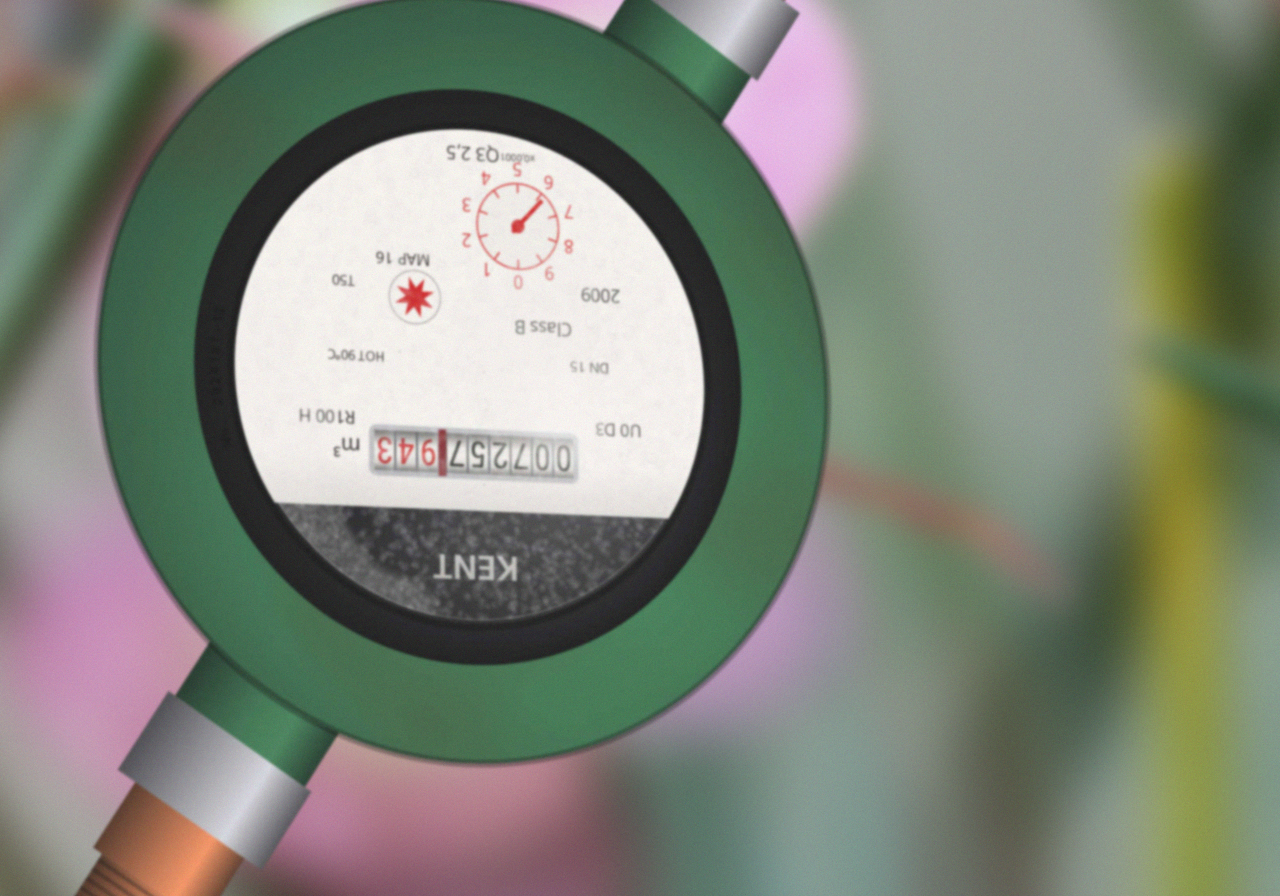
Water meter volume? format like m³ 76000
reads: m³ 7257.9436
